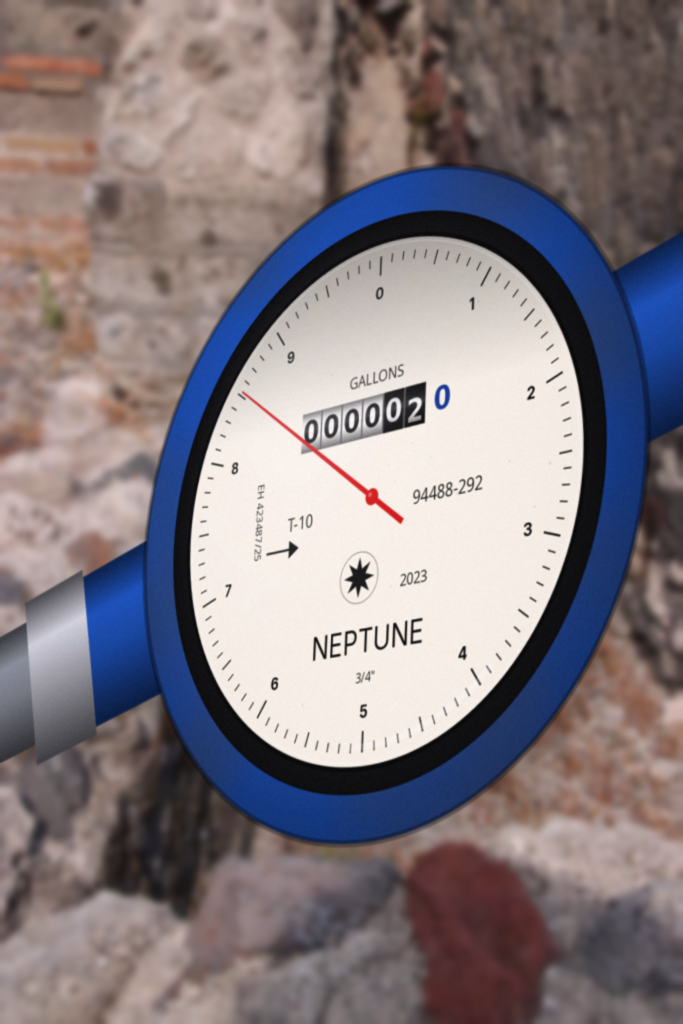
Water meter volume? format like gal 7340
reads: gal 18.5
